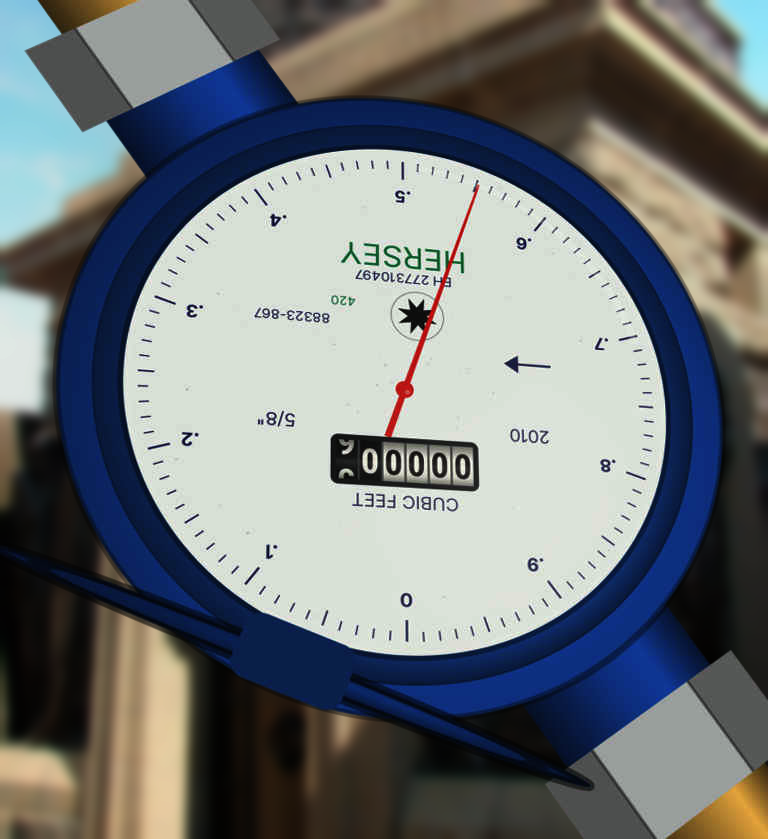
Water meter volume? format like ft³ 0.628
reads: ft³ 5.55
